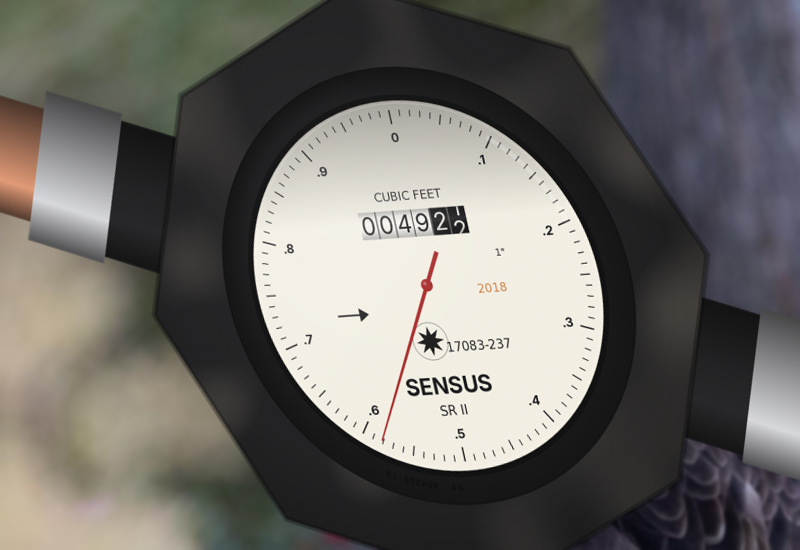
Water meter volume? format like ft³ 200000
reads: ft³ 4921.58
